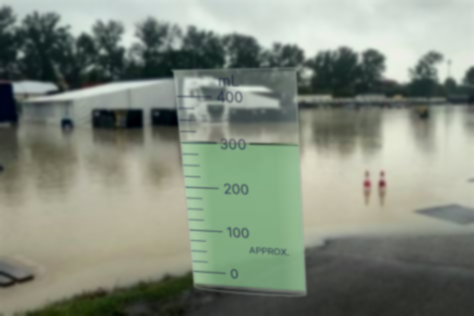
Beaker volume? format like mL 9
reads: mL 300
